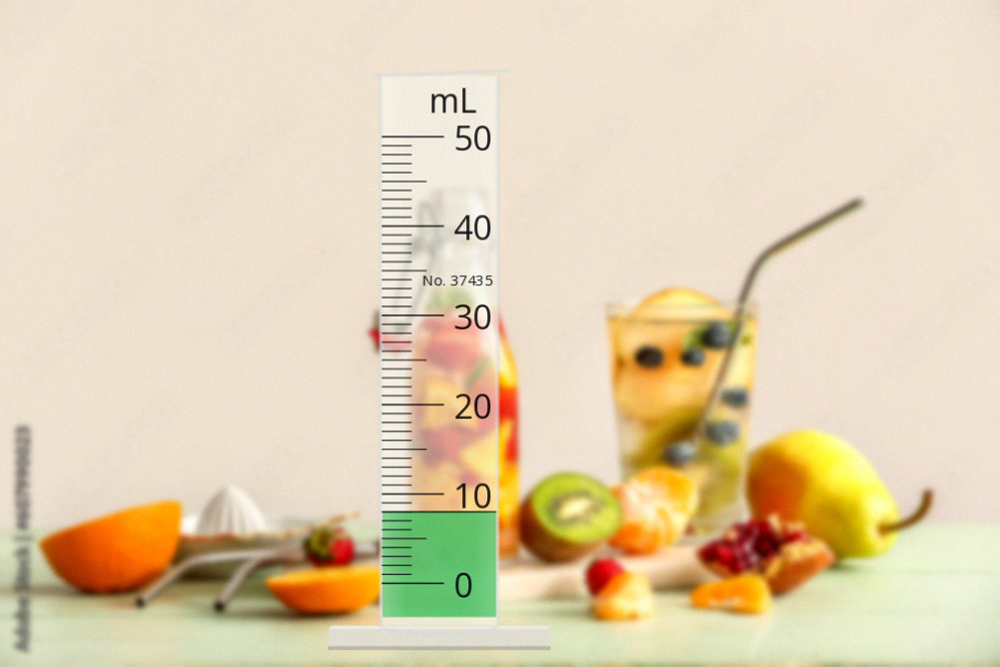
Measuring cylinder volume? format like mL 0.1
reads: mL 8
